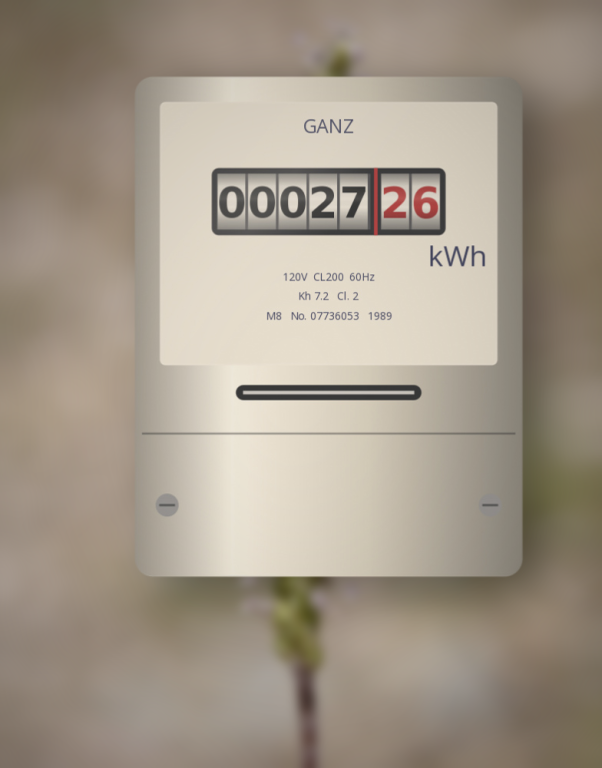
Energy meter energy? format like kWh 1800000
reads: kWh 27.26
